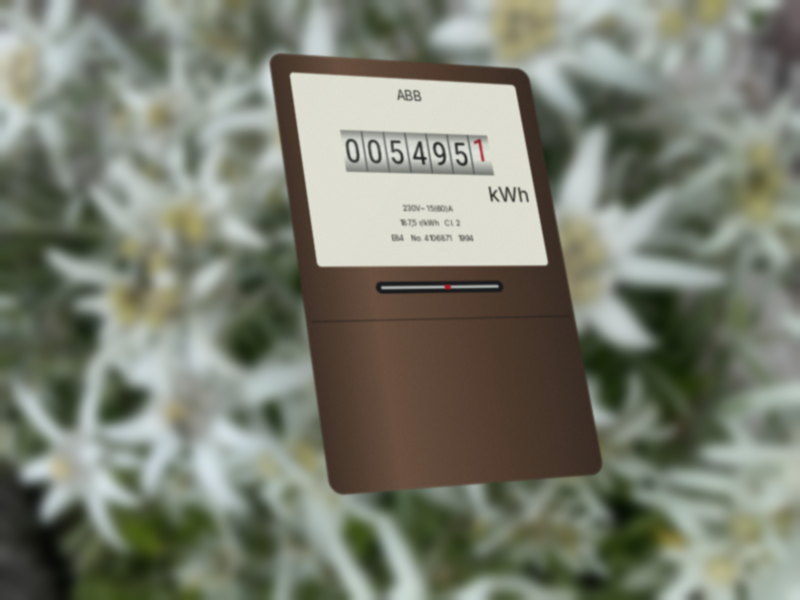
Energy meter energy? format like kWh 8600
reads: kWh 5495.1
